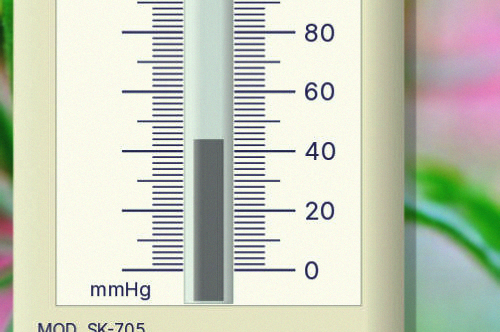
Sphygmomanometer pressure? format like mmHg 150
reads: mmHg 44
